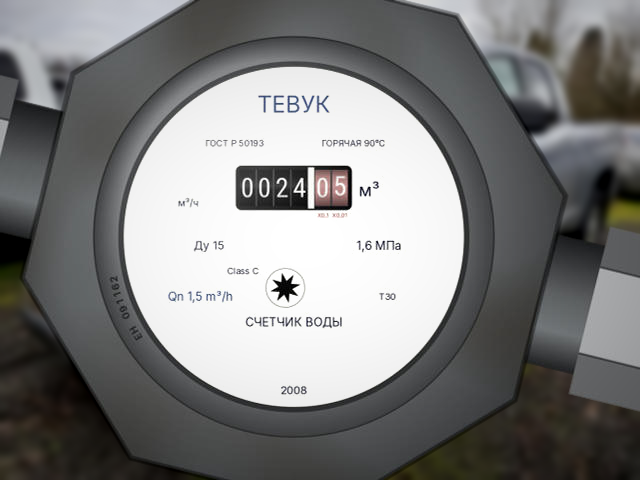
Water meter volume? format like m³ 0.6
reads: m³ 24.05
